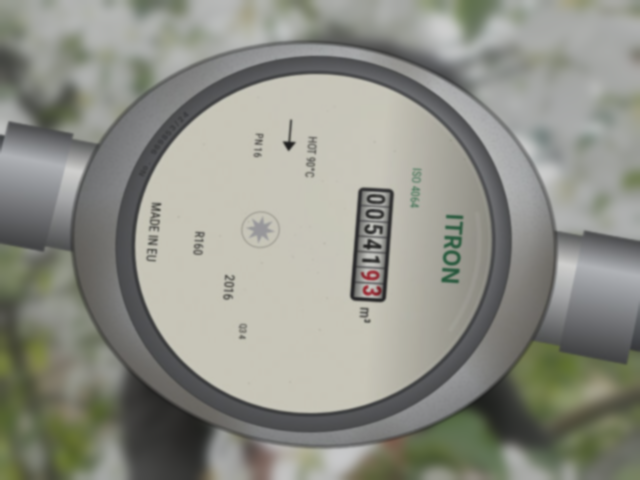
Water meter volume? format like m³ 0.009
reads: m³ 541.93
